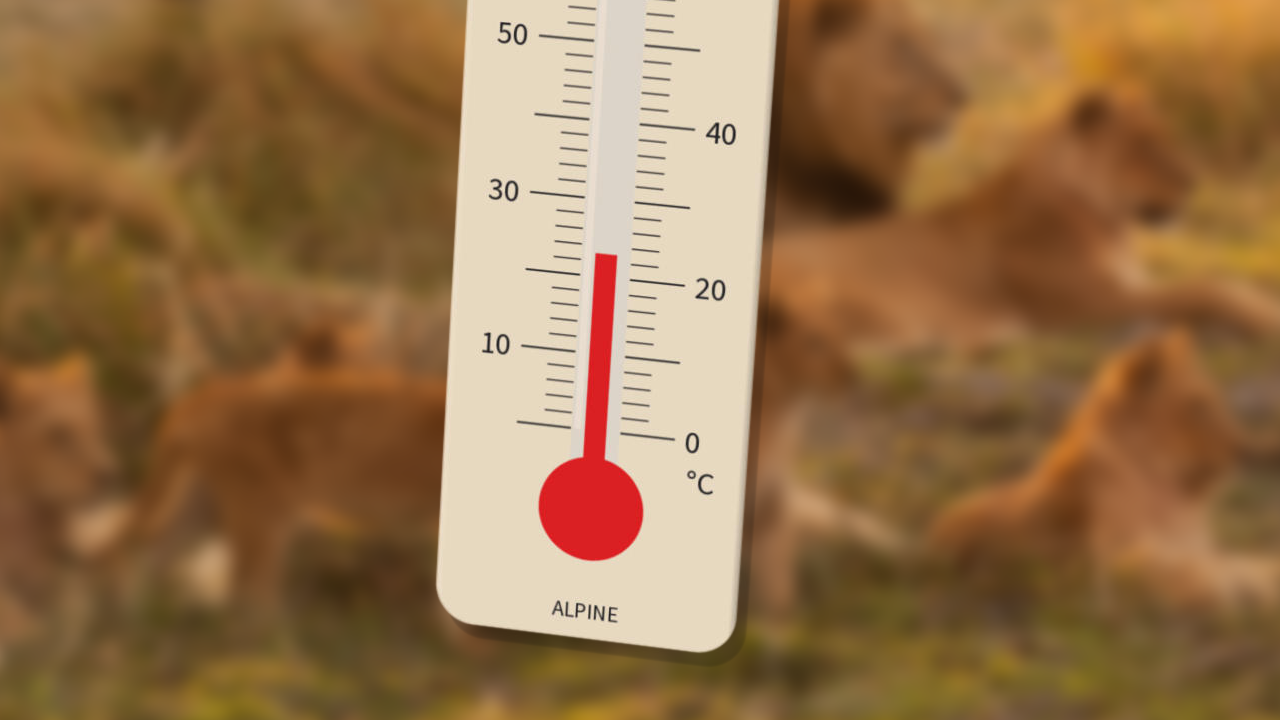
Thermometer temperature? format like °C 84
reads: °C 23
